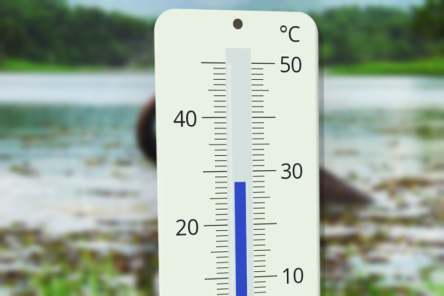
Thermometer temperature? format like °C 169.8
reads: °C 28
